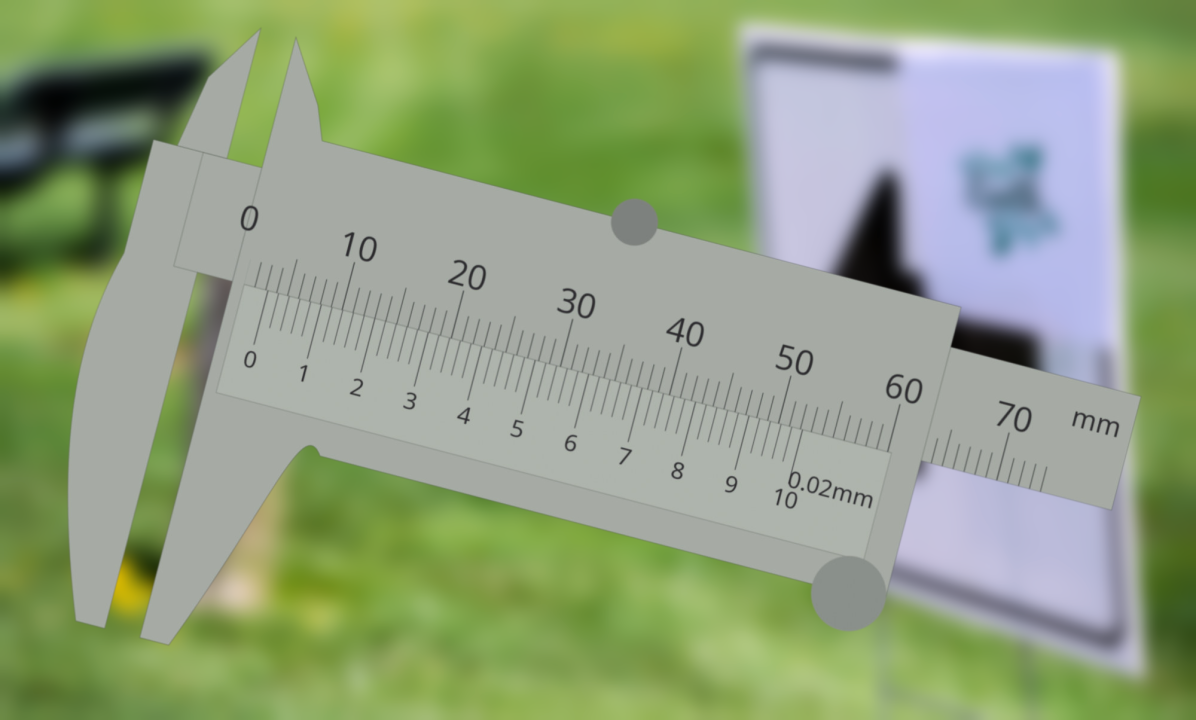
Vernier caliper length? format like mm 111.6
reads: mm 3.2
